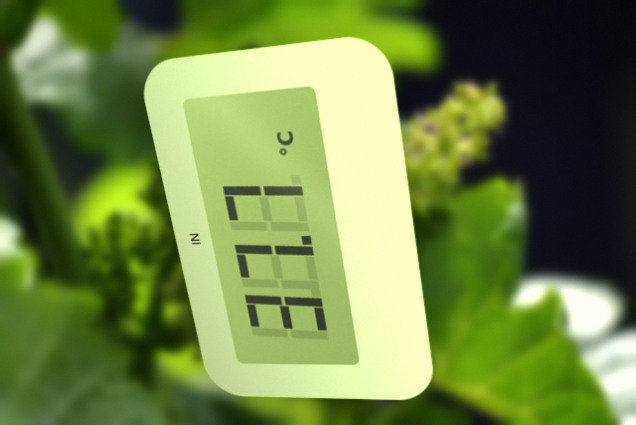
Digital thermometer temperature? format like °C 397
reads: °C 37.7
